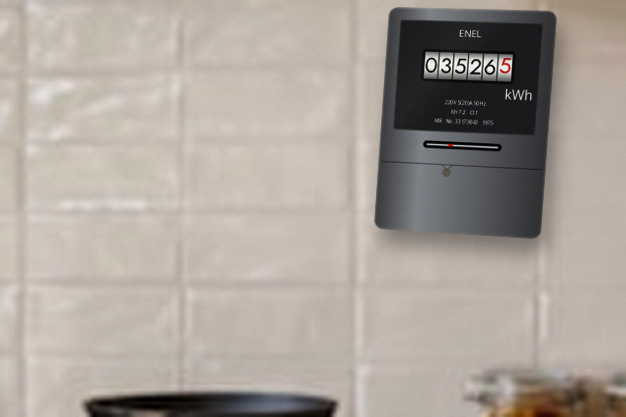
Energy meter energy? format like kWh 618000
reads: kWh 3526.5
